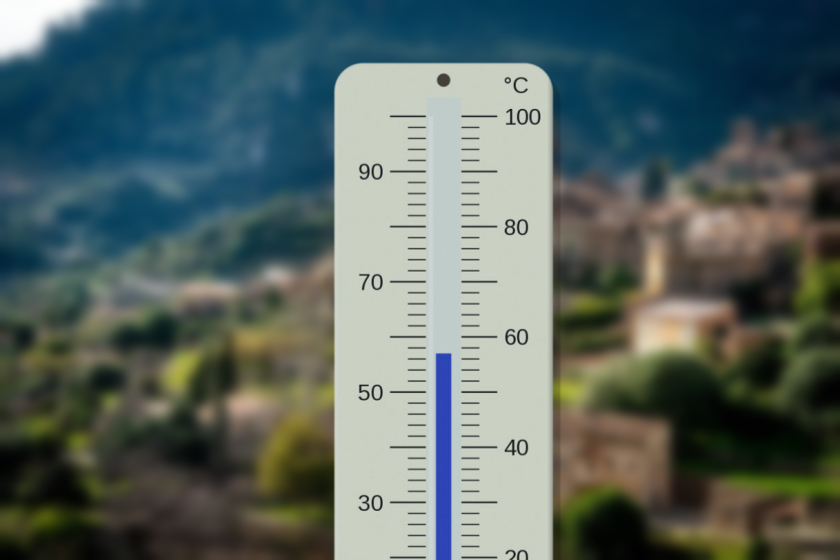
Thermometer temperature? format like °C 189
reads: °C 57
